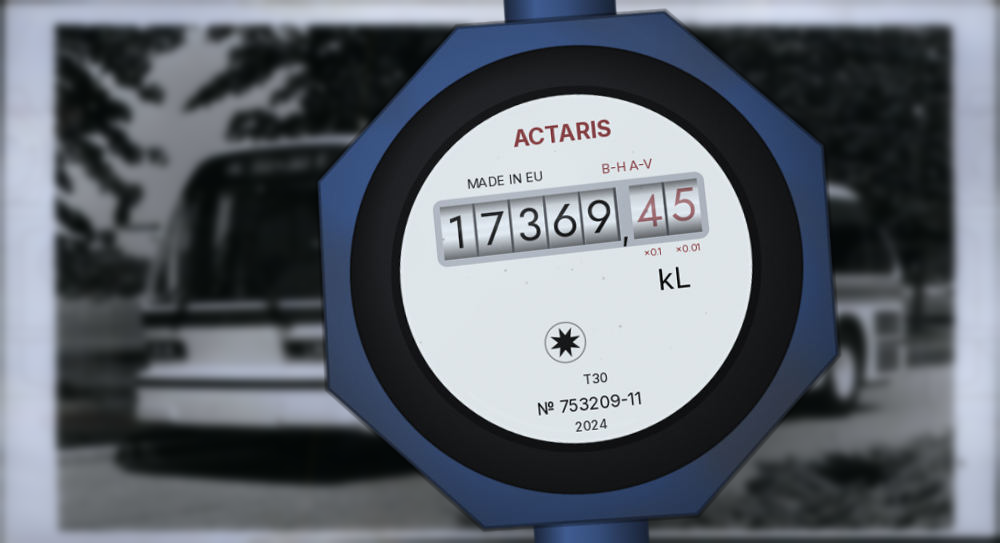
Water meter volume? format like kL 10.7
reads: kL 17369.45
